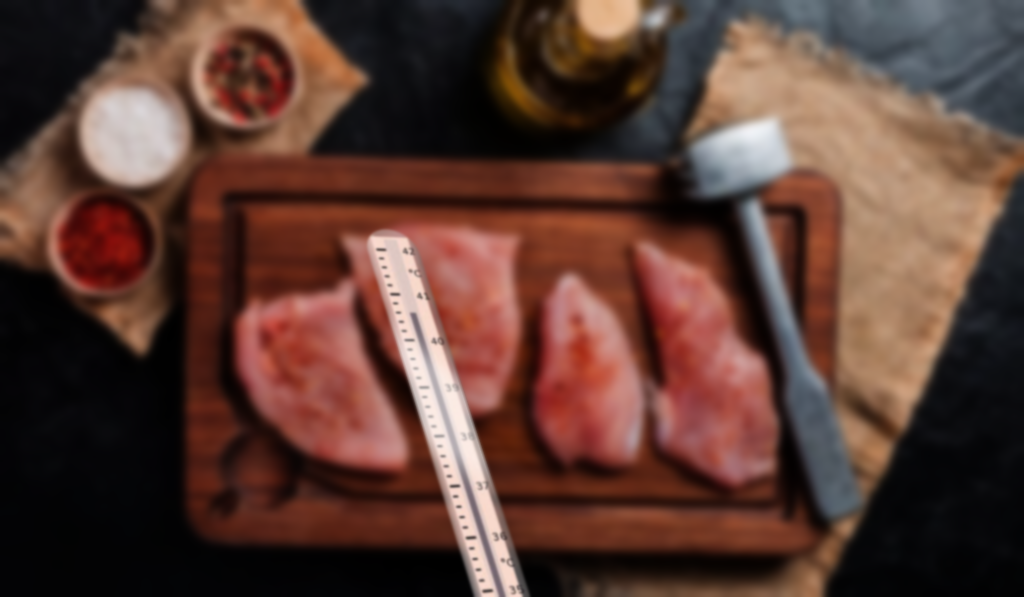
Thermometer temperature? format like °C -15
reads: °C 40.6
